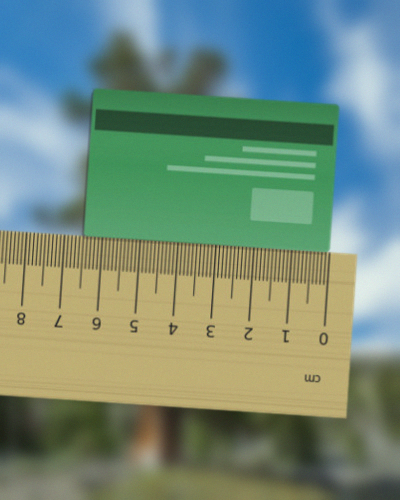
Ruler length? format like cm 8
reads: cm 6.5
